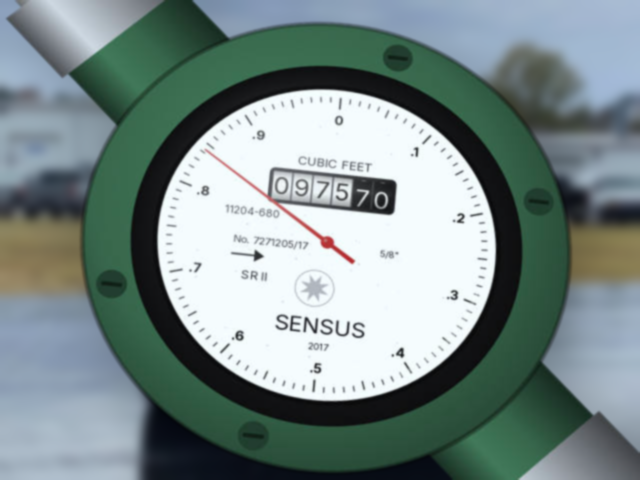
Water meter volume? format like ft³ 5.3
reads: ft³ 97569.84
